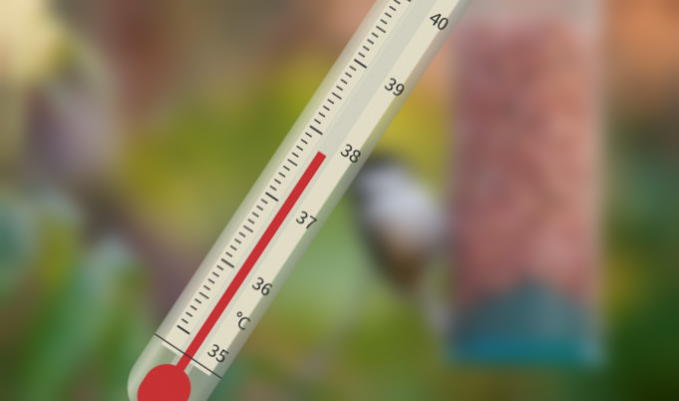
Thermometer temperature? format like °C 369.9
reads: °C 37.8
